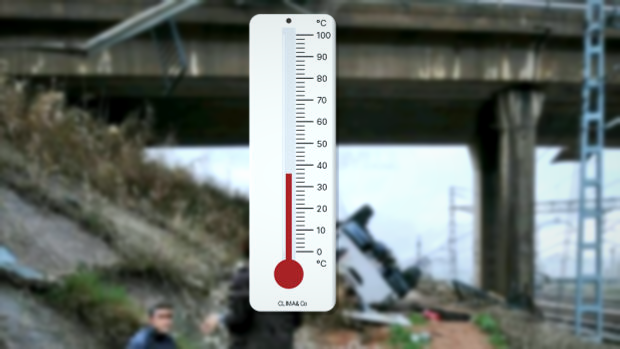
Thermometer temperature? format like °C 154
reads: °C 36
